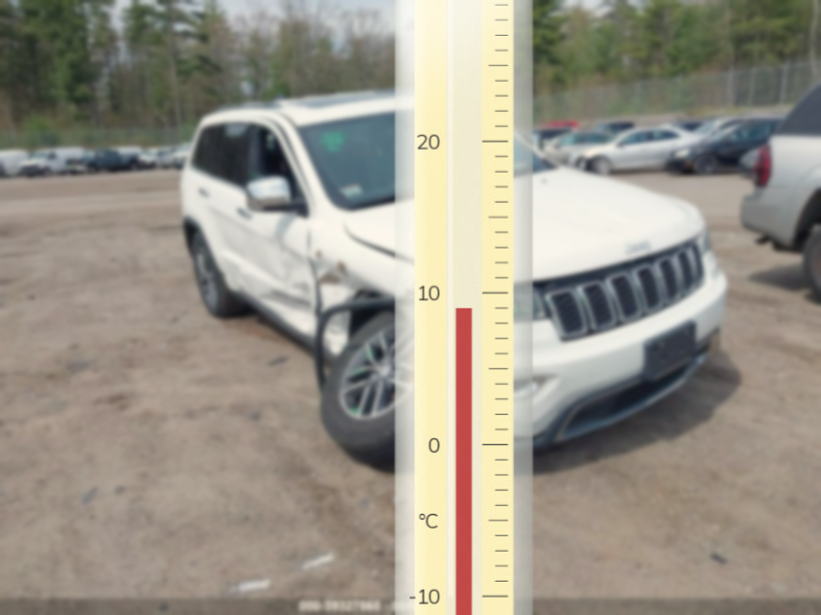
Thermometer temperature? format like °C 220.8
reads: °C 9
